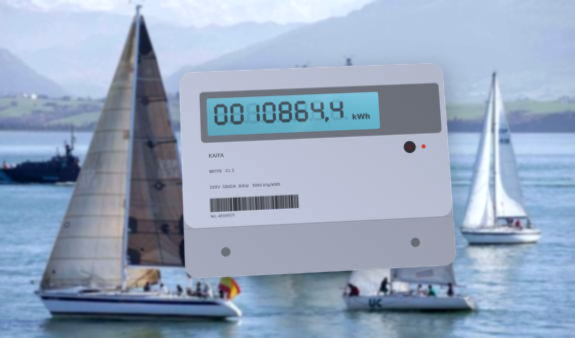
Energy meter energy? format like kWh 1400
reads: kWh 10864.4
